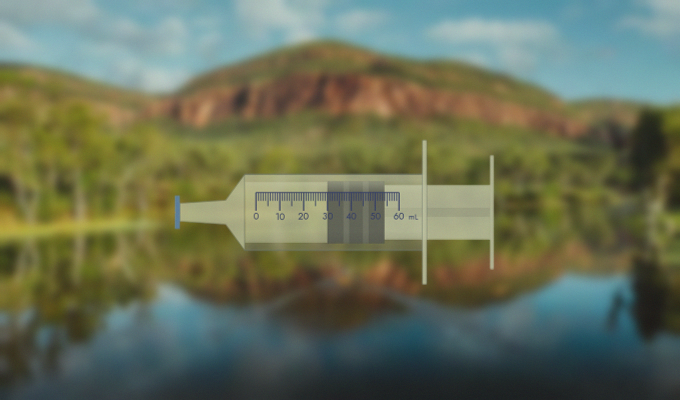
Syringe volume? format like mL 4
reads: mL 30
